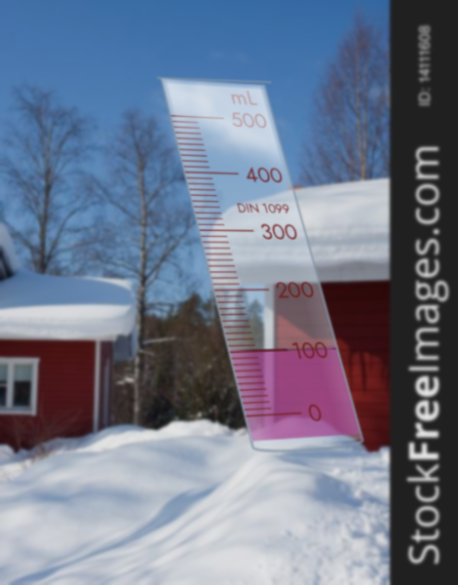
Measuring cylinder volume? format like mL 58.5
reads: mL 100
